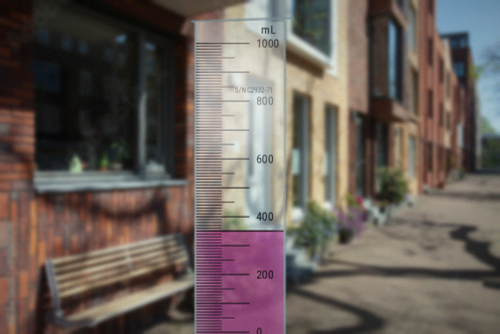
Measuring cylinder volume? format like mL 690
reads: mL 350
